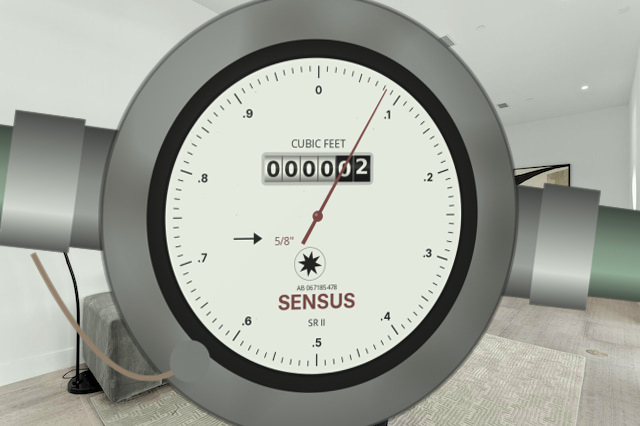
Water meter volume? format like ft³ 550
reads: ft³ 2.08
